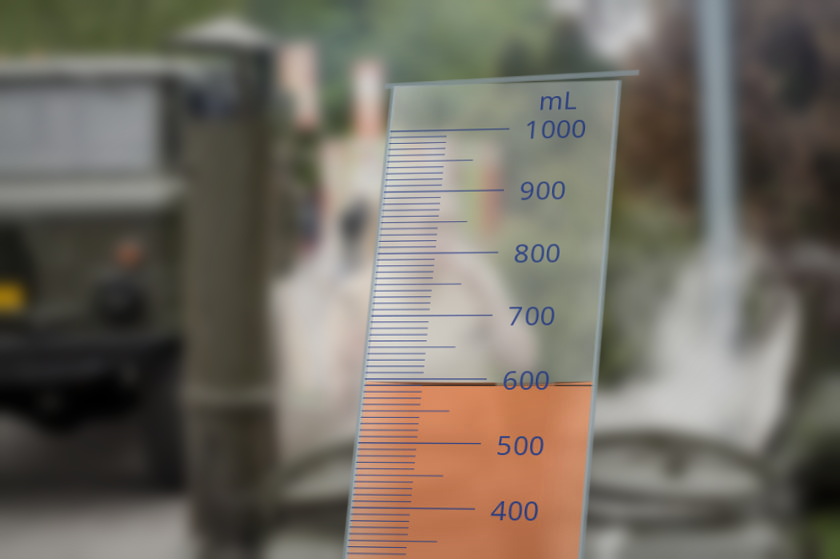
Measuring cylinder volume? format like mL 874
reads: mL 590
